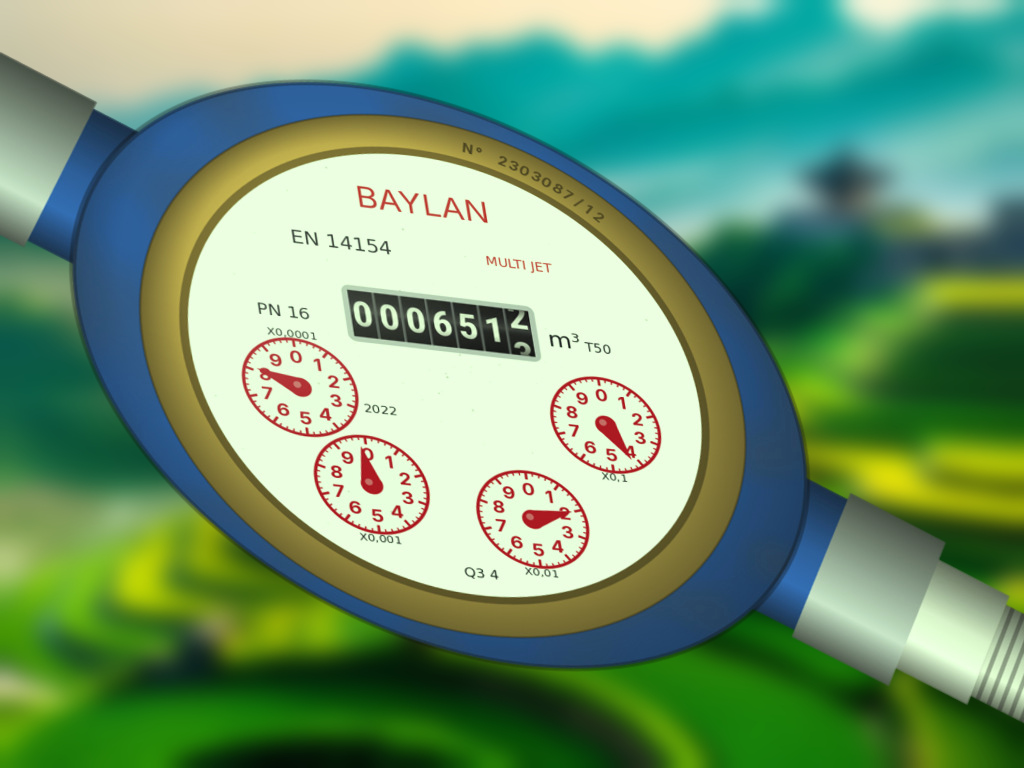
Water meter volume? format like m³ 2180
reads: m³ 6512.4198
